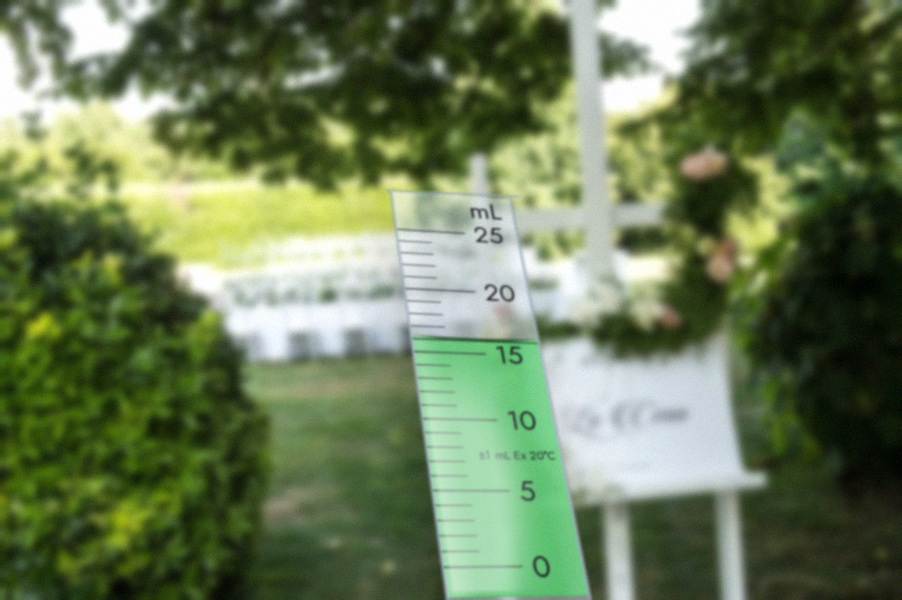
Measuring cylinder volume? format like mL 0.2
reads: mL 16
